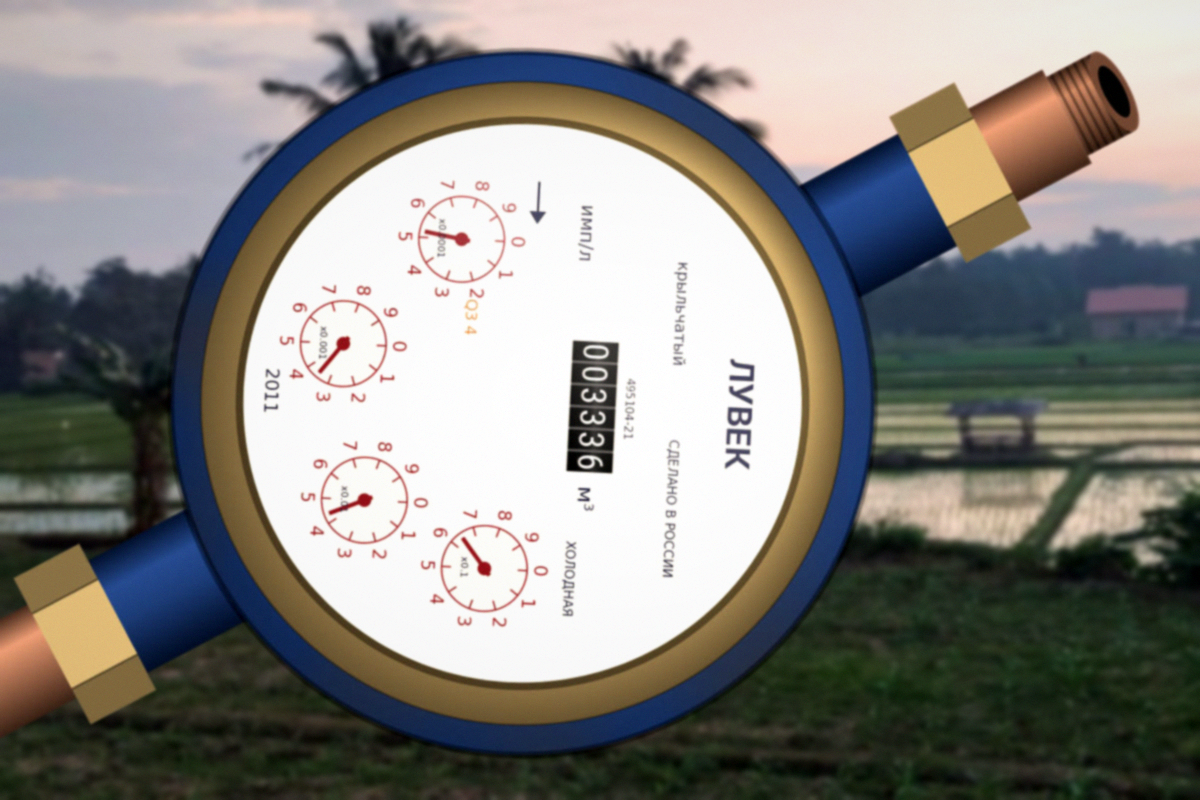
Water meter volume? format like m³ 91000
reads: m³ 3336.6435
